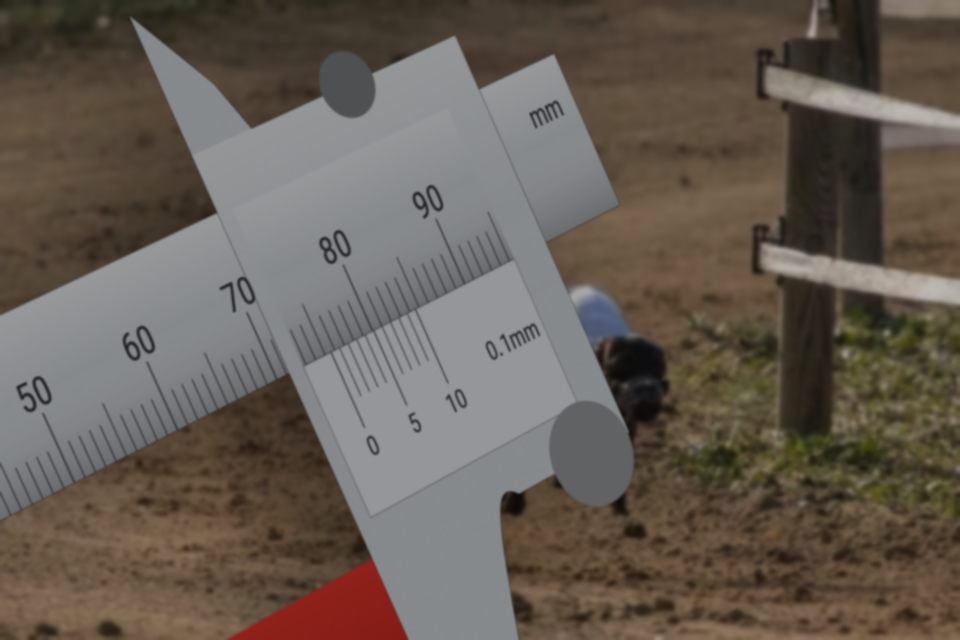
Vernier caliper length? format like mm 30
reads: mm 75.6
